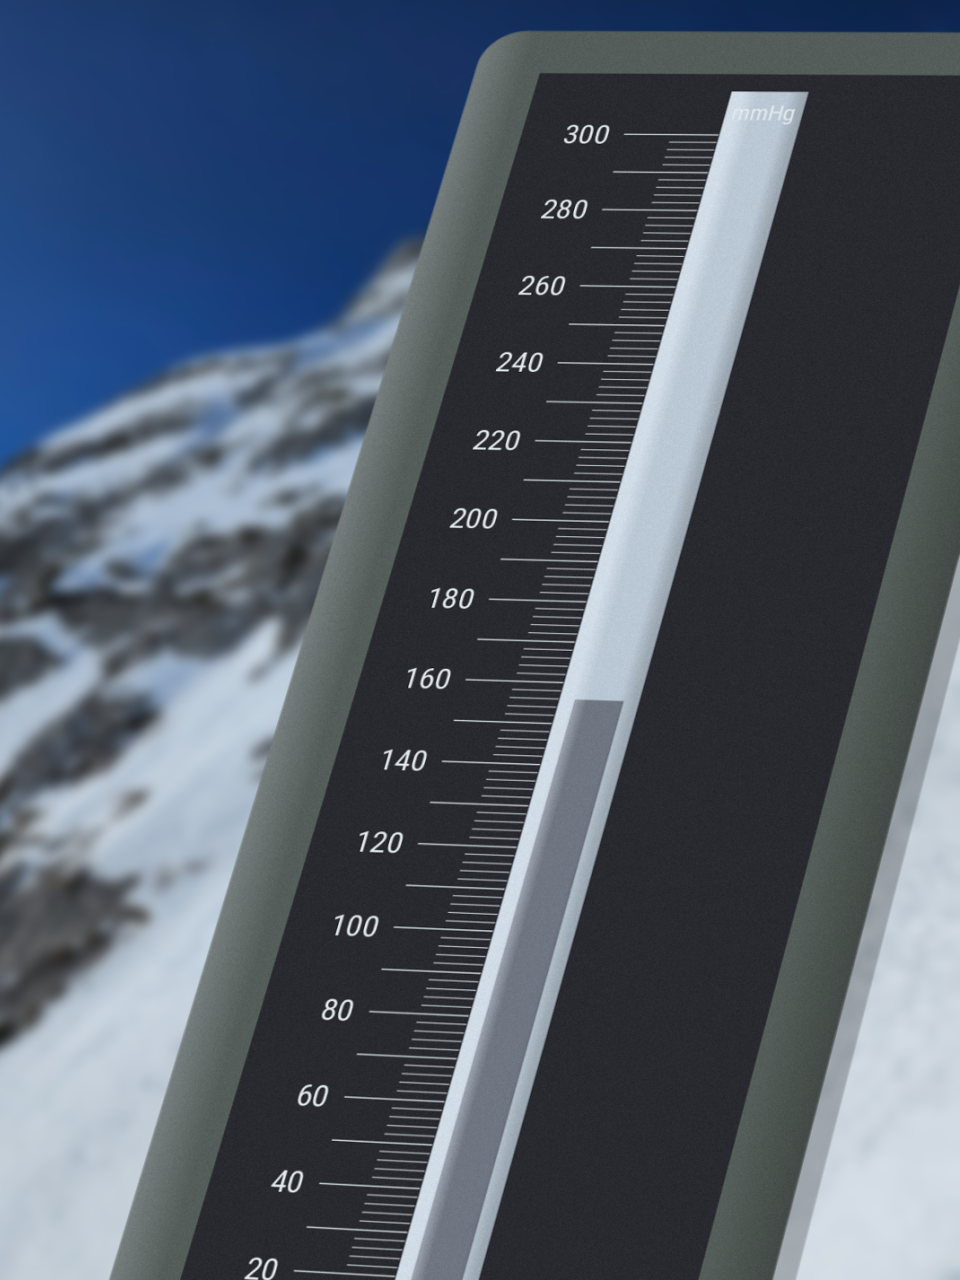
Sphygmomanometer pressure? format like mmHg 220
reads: mmHg 156
